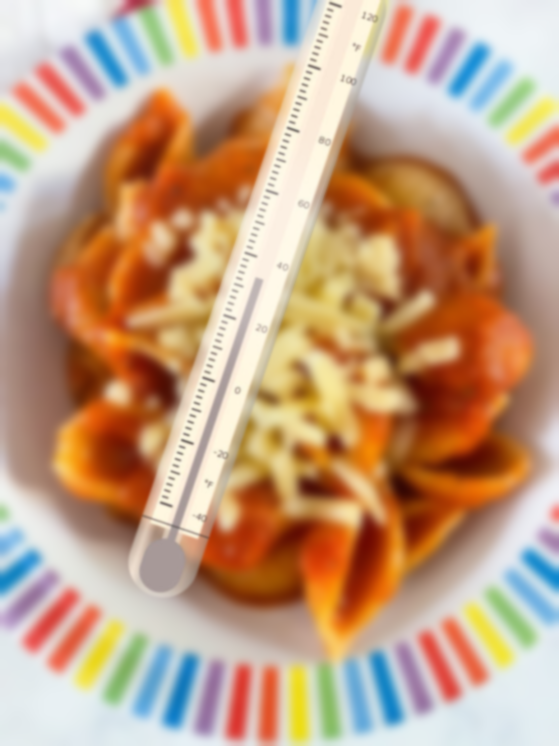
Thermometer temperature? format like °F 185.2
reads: °F 34
